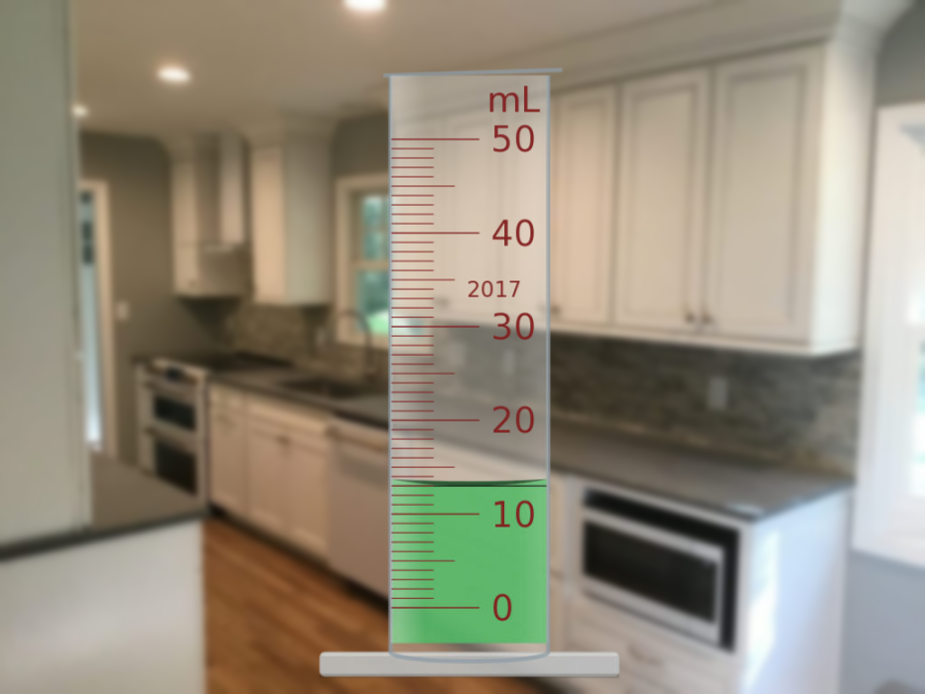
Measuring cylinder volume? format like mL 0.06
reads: mL 13
